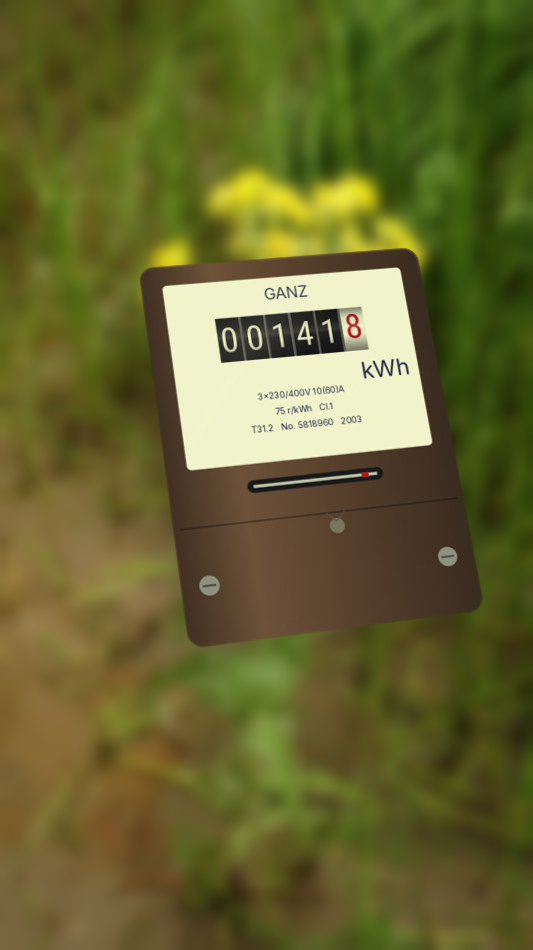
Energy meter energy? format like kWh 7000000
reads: kWh 141.8
